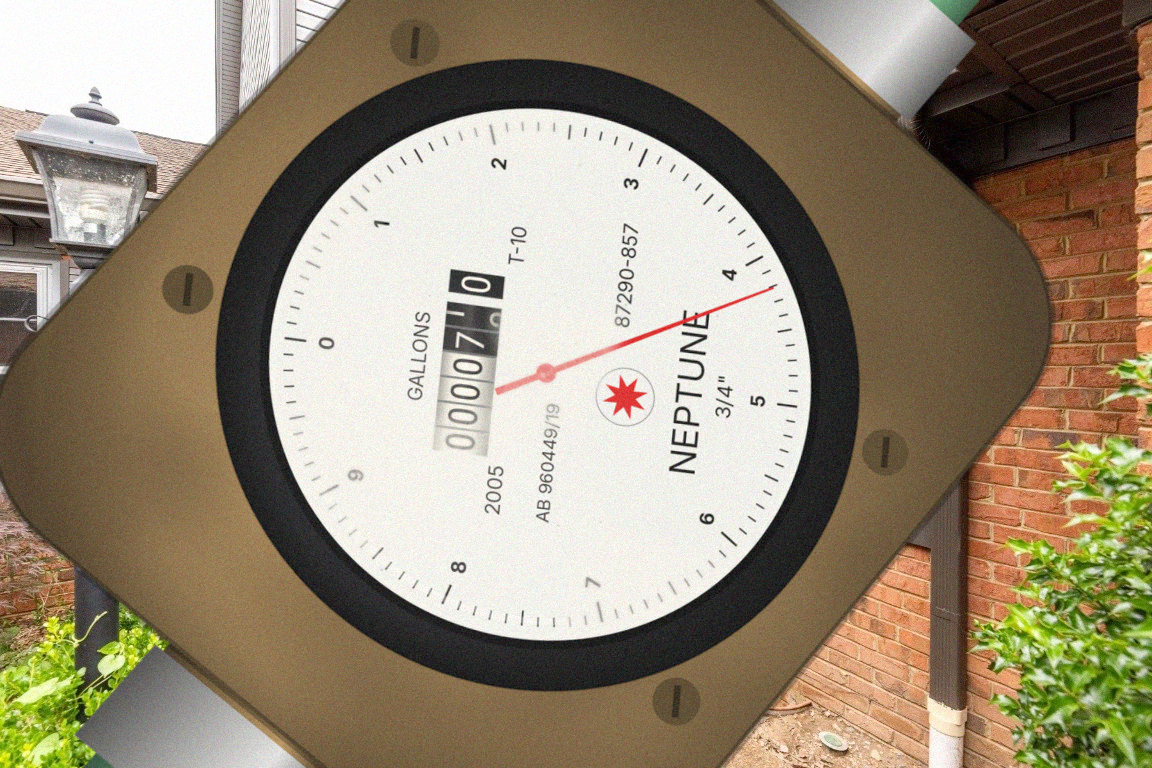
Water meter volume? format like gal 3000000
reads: gal 714.2
